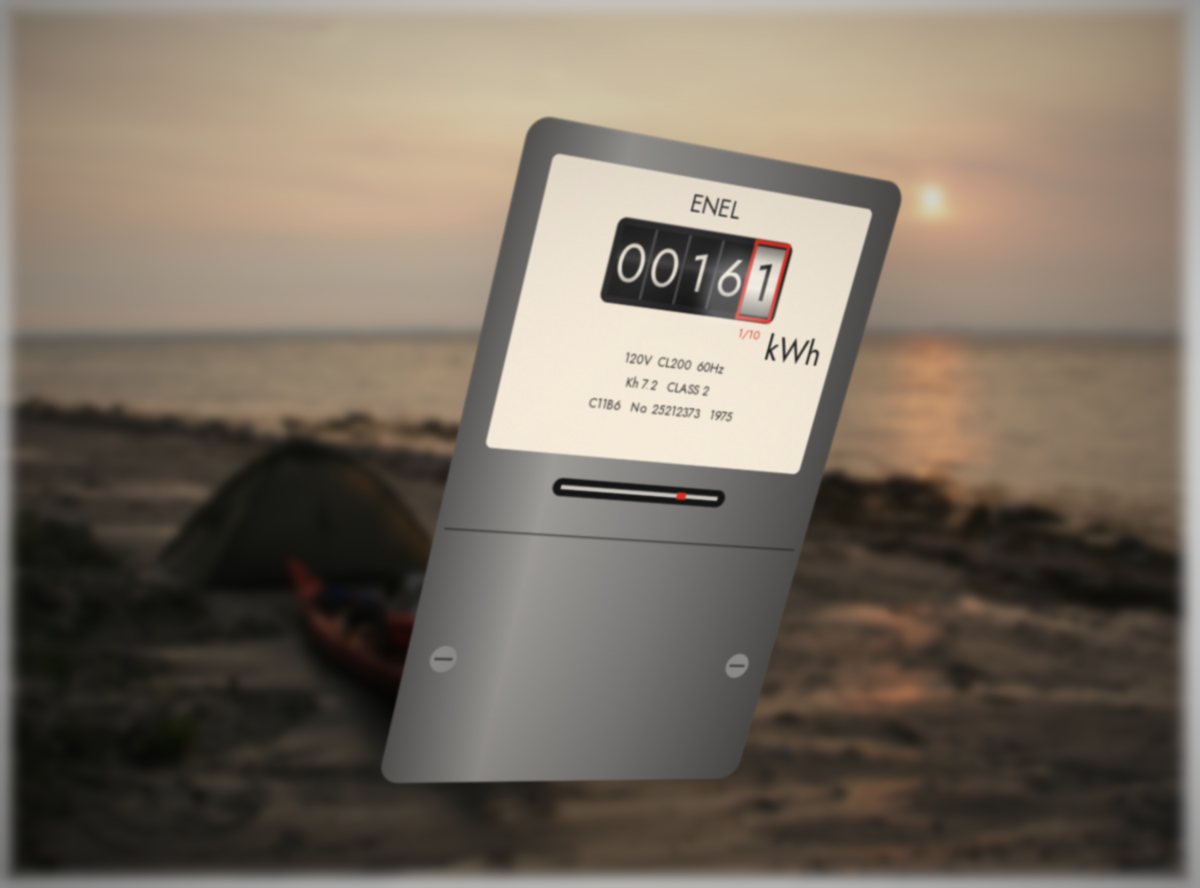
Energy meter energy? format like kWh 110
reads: kWh 16.1
